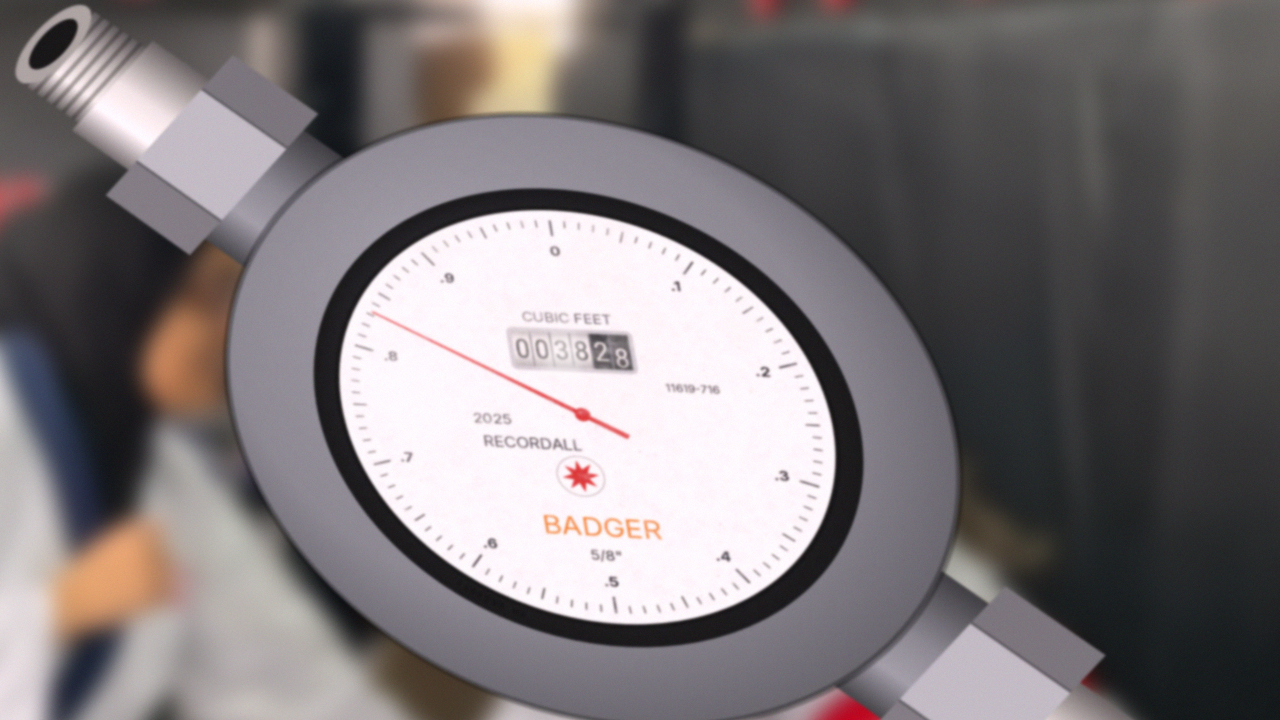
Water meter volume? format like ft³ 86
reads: ft³ 3827.83
